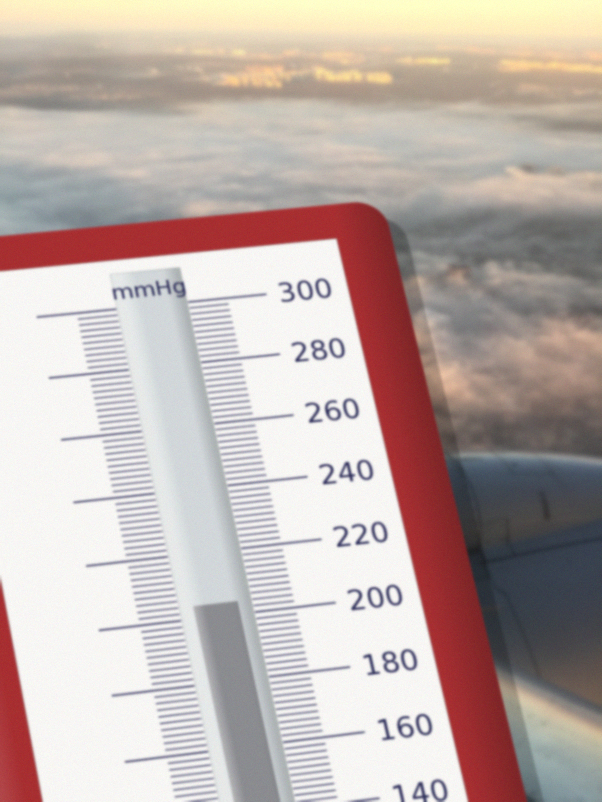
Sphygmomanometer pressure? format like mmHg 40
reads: mmHg 204
